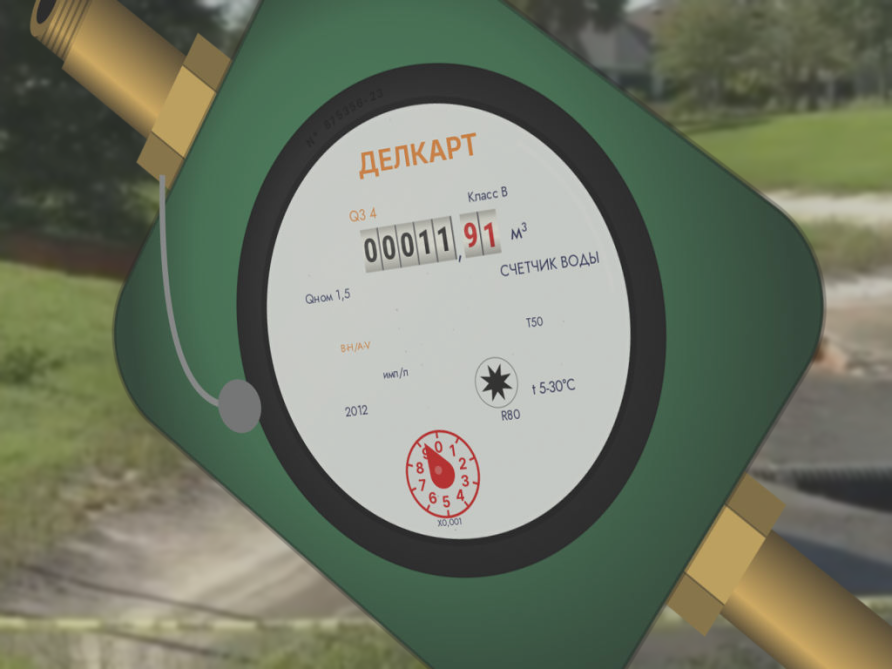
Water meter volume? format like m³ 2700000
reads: m³ 11.909
